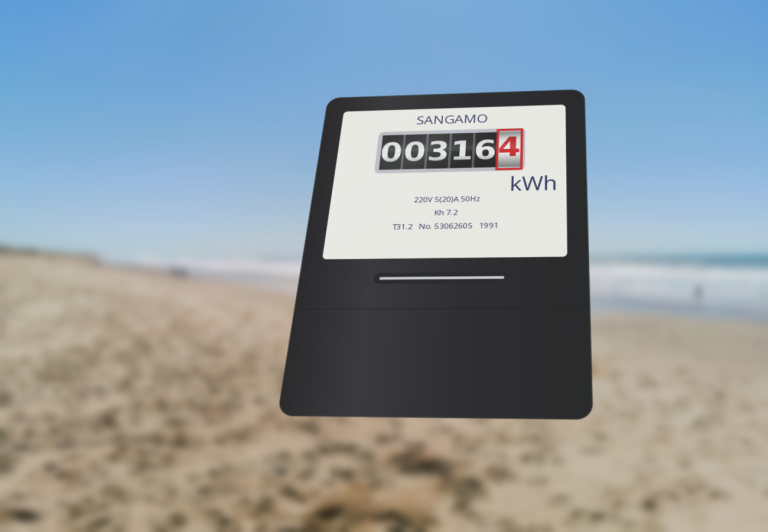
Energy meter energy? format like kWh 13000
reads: kWh 316.4
